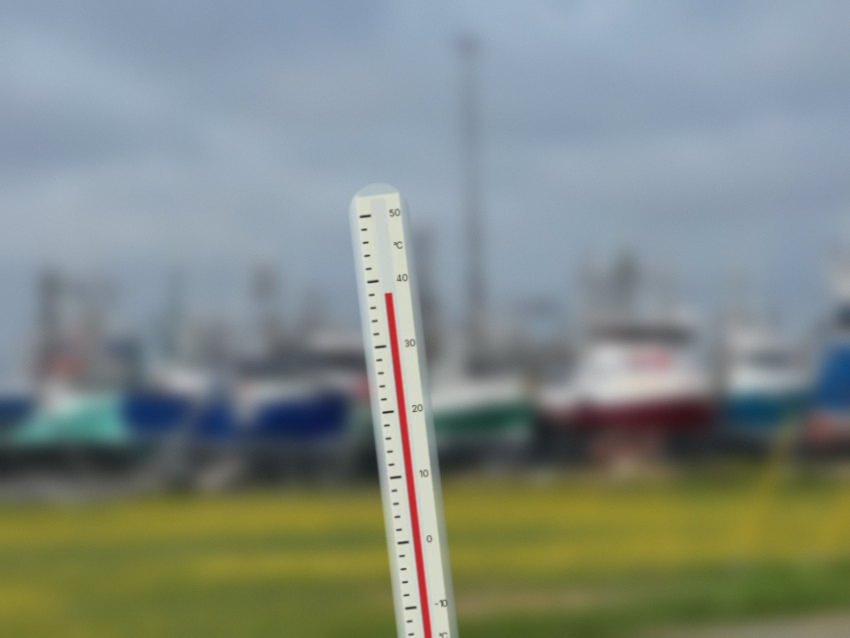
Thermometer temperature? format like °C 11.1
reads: °C 38
